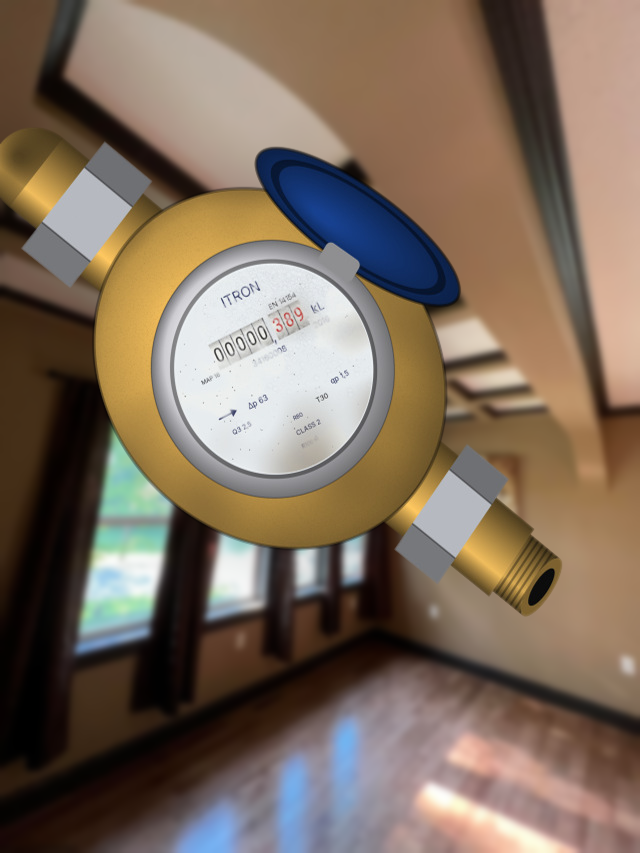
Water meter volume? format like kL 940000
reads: kL 0.389
